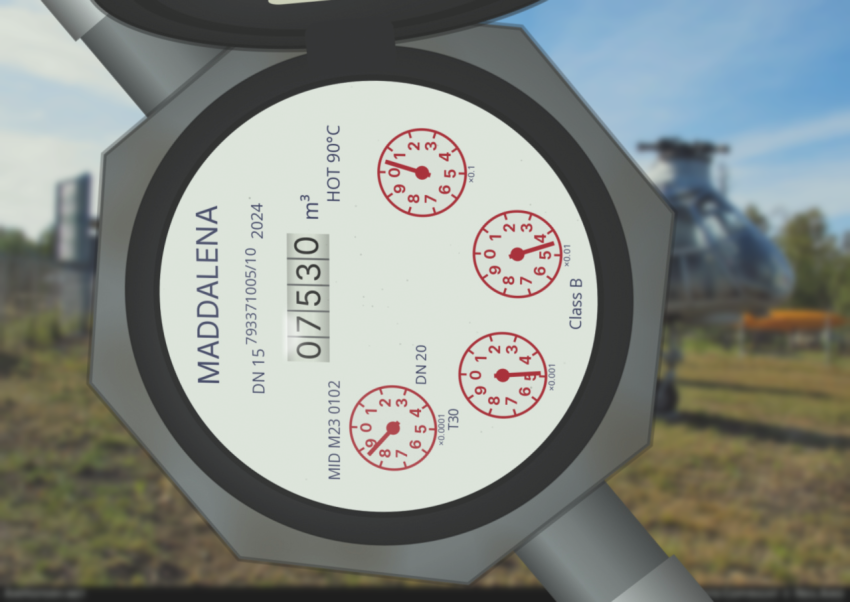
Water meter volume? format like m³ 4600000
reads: m³ 7530.0448
